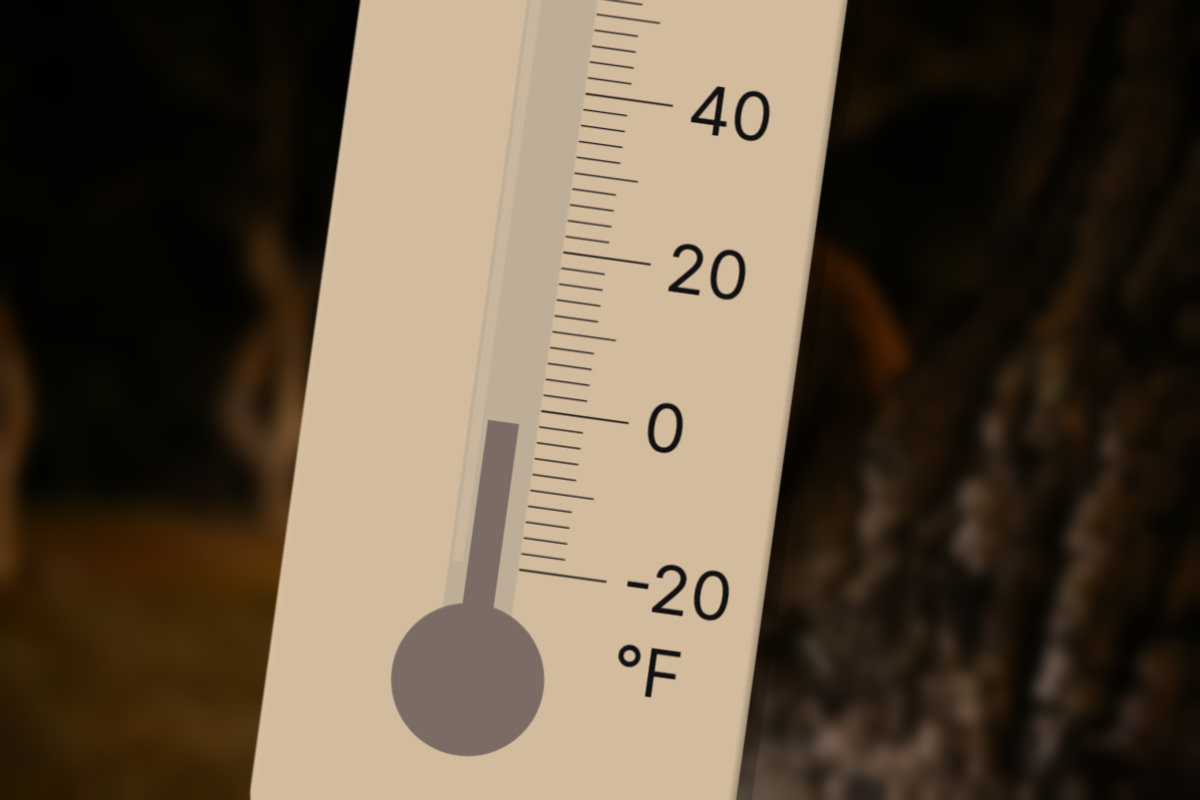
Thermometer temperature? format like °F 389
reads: °F -2
